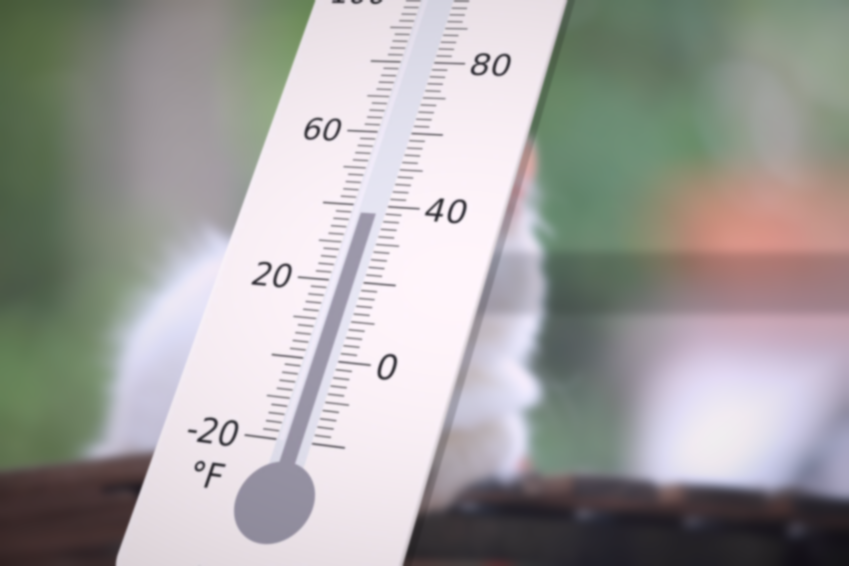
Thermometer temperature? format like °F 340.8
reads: °F 38
